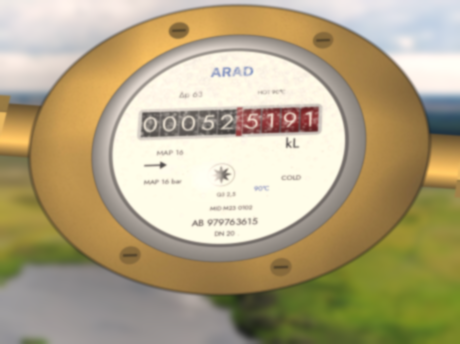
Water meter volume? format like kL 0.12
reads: kL 52.5191
